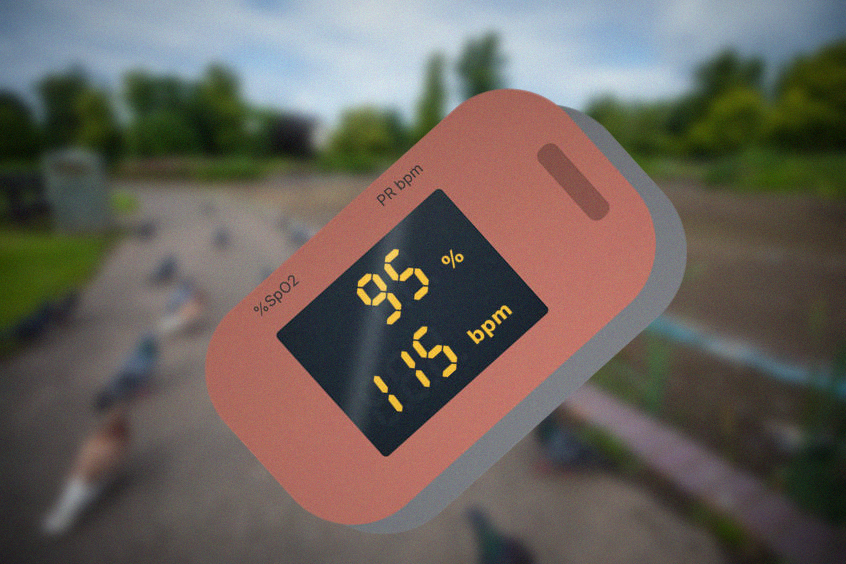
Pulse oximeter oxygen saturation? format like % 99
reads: % 95
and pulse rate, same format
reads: bpm 115
